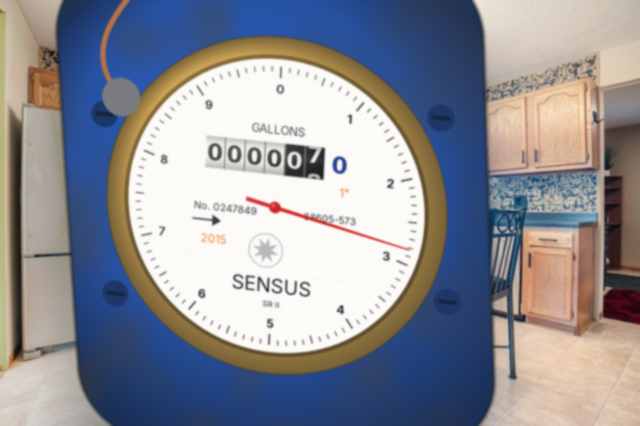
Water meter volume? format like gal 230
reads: gal 72.8
